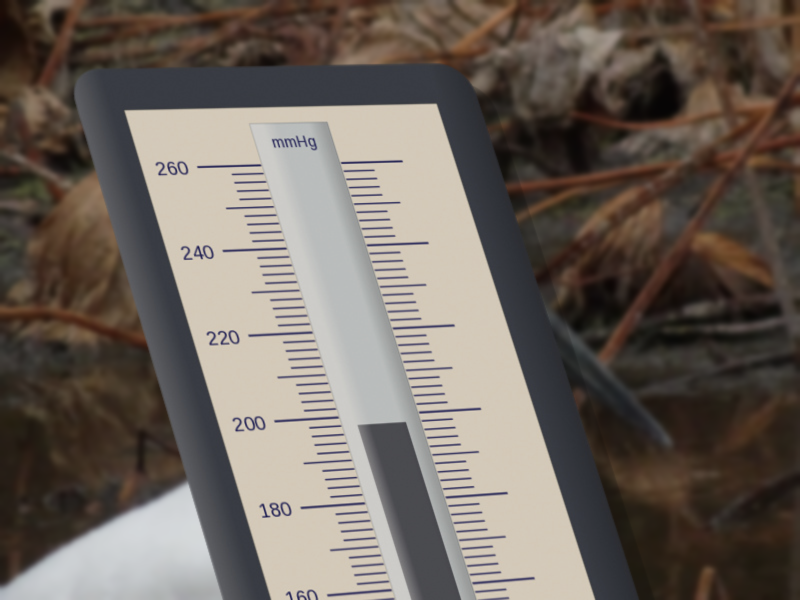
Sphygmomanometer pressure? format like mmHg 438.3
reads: mmHg 198
